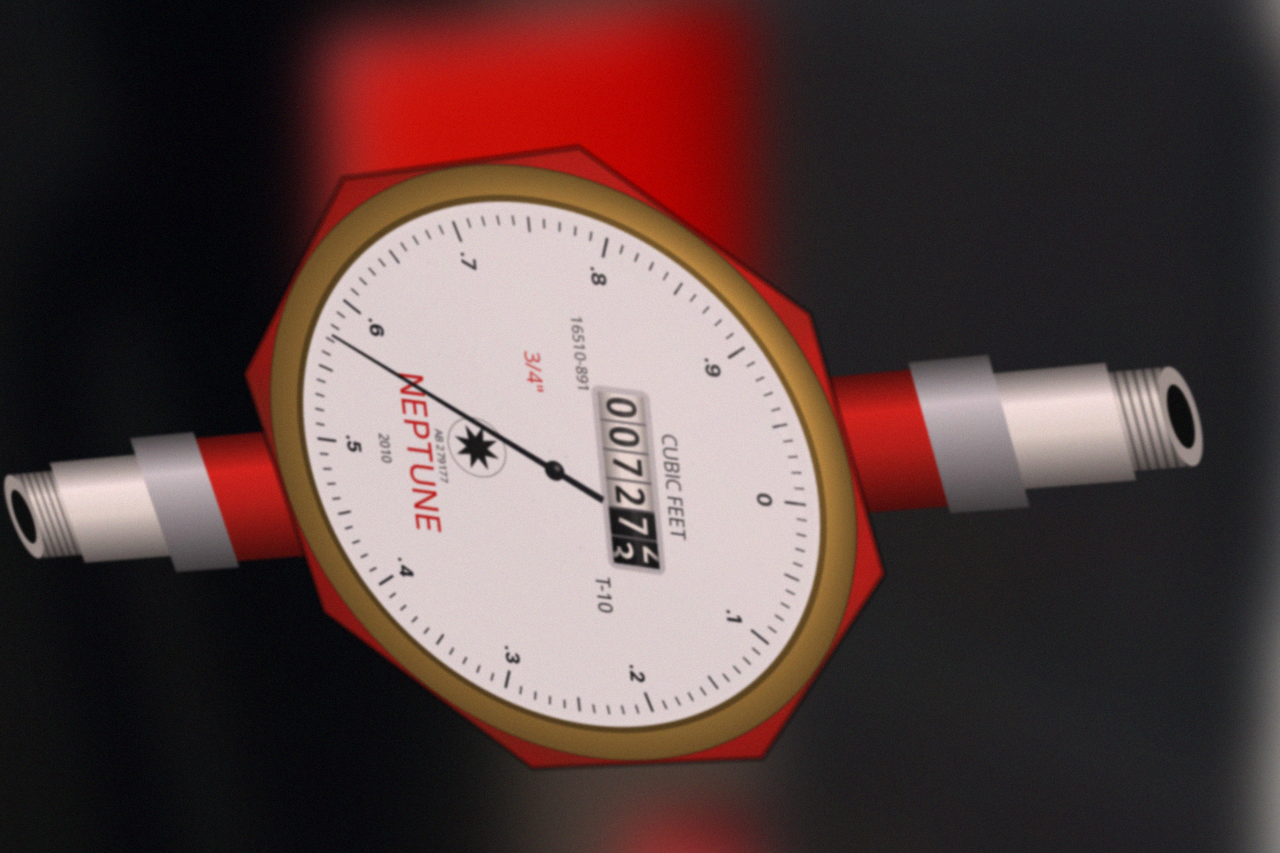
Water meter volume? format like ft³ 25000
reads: ft³ 7272.57
